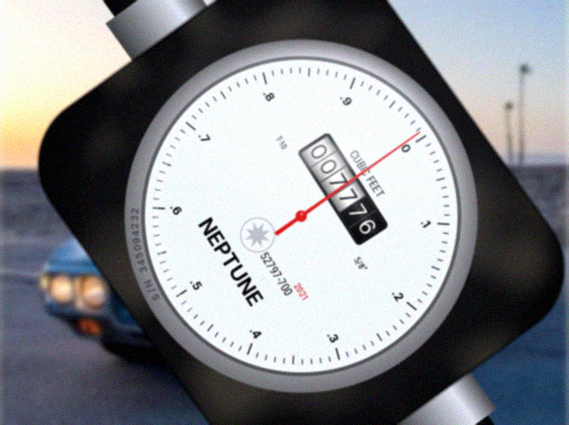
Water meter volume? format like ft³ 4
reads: ft³ 7775.99
